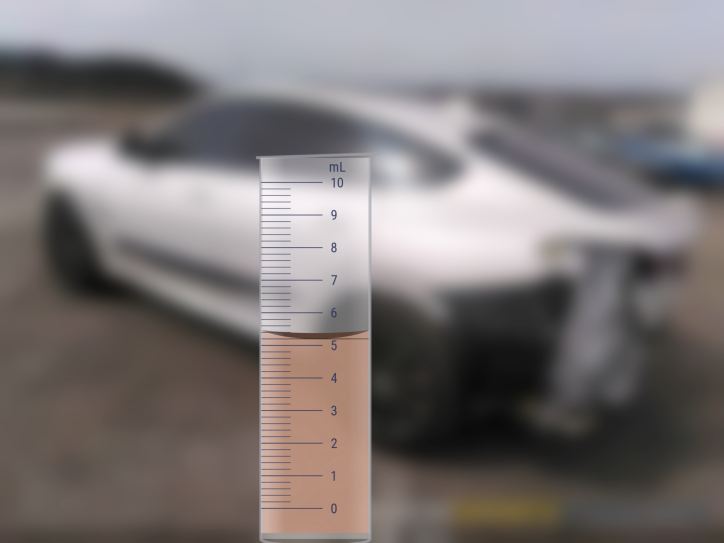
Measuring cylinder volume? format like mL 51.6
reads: mL 5.2
